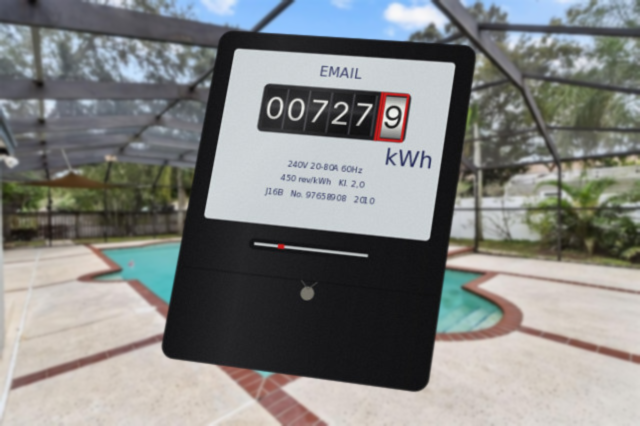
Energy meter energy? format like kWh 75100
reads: kWh 727.9
